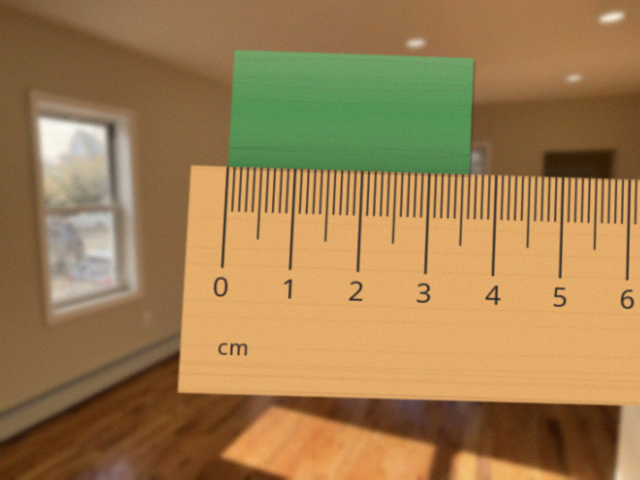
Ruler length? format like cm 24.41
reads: cm 3.6
